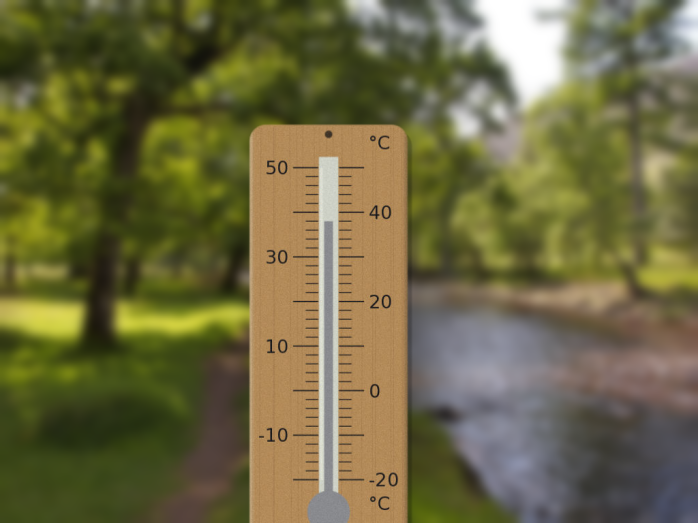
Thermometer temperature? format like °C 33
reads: °C 38
